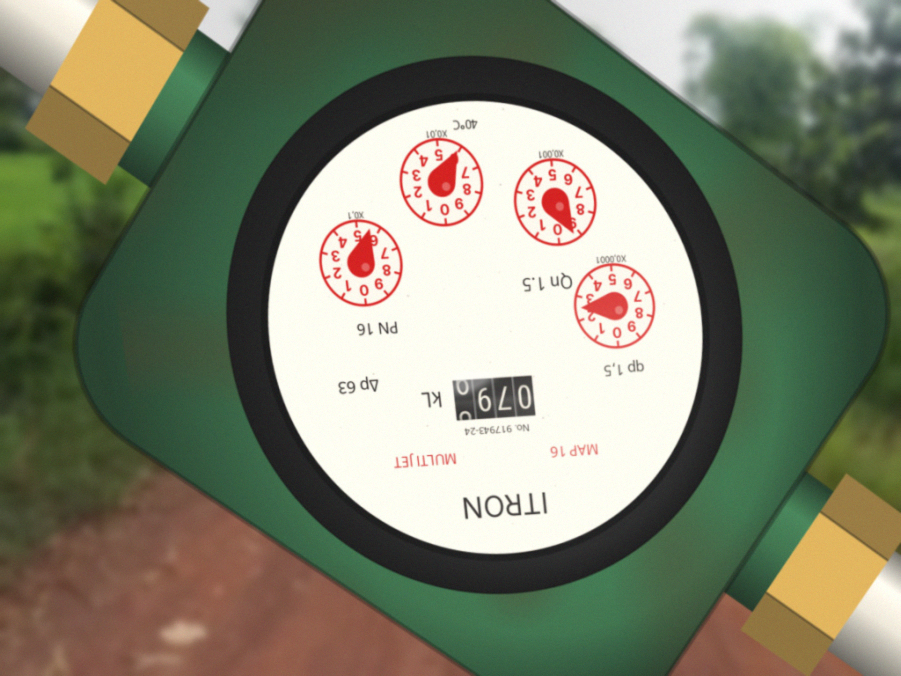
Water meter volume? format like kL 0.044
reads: kL 798.5592
